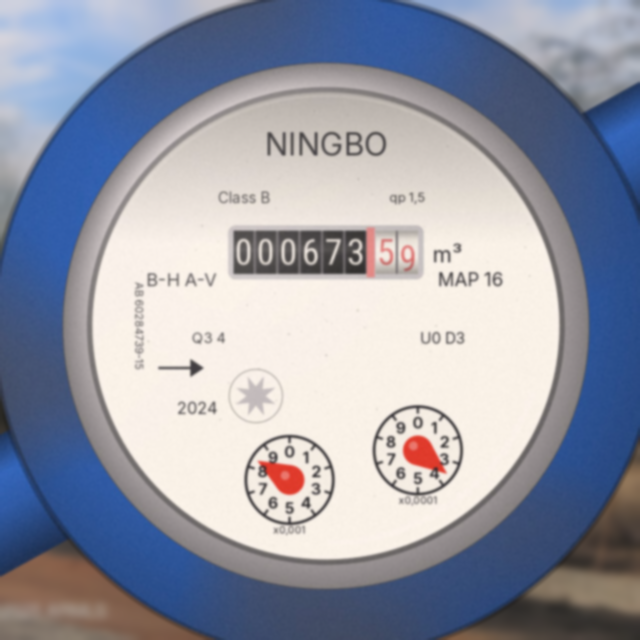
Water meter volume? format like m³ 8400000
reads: m³ 673.5883
